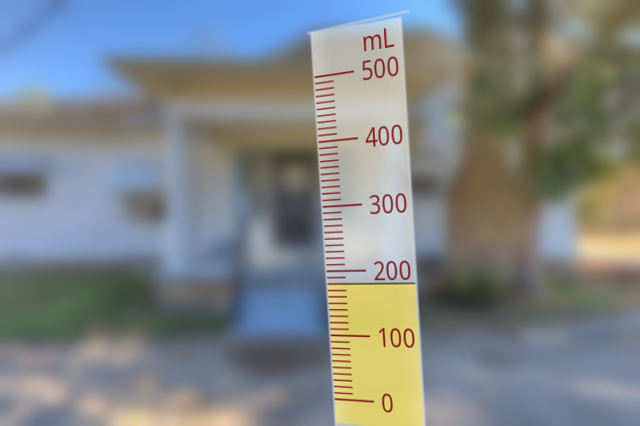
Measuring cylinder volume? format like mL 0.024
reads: mL 180
